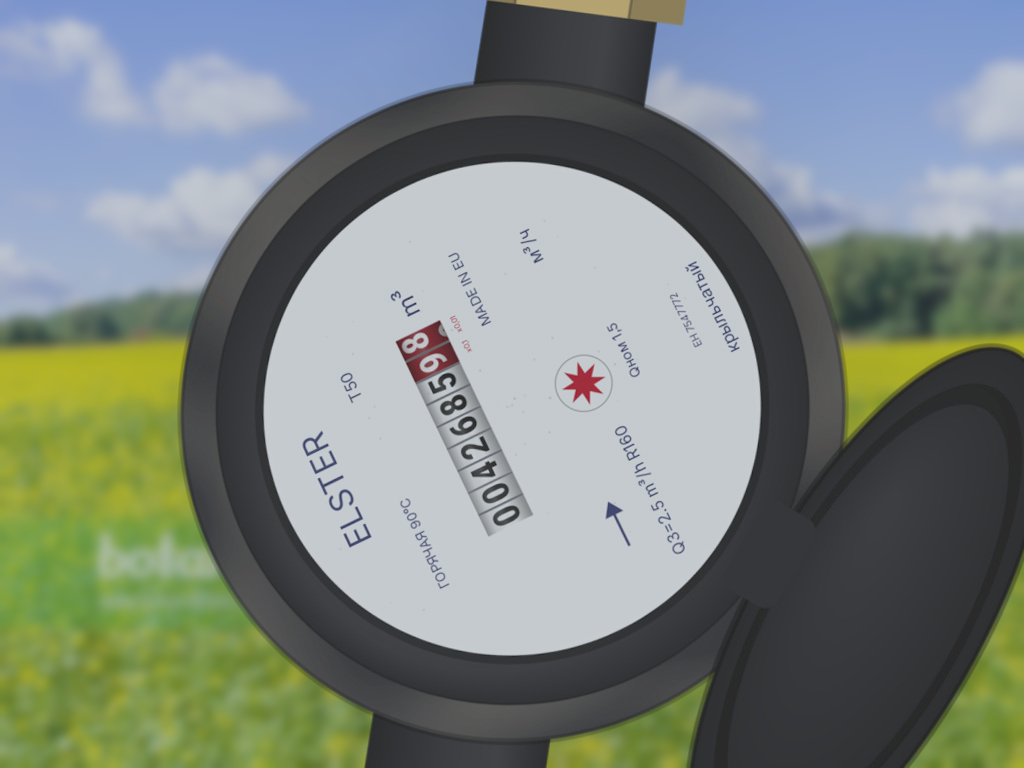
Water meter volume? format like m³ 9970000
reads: m³ 42685.98
